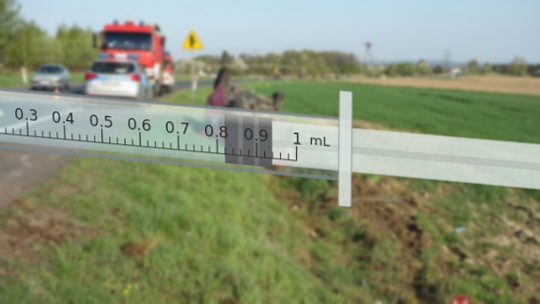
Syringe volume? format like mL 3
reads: mL 0.82
